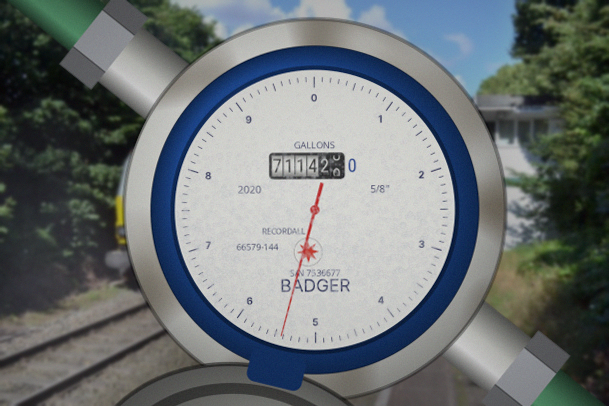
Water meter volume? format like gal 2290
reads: gal 7114285.4
